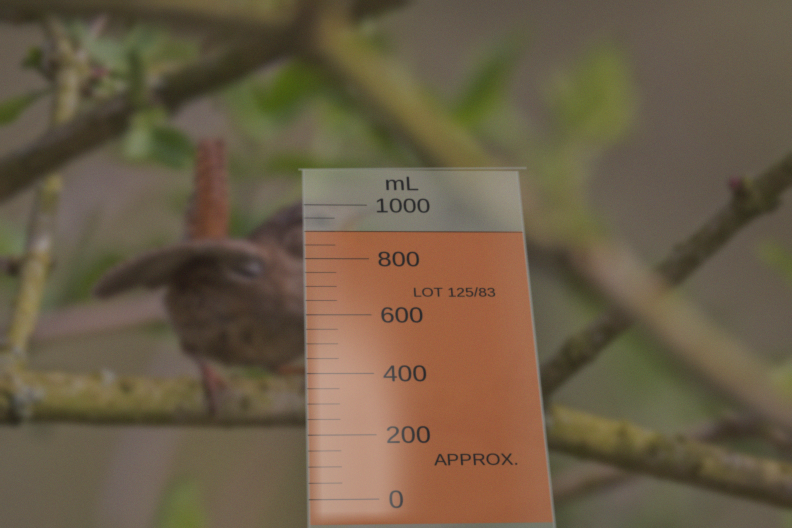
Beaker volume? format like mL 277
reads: mL 900
